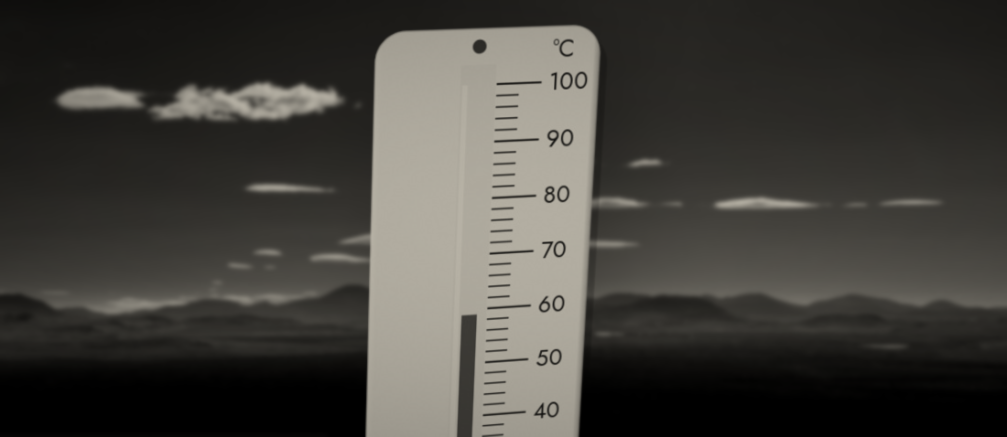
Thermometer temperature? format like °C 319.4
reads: °C 59
